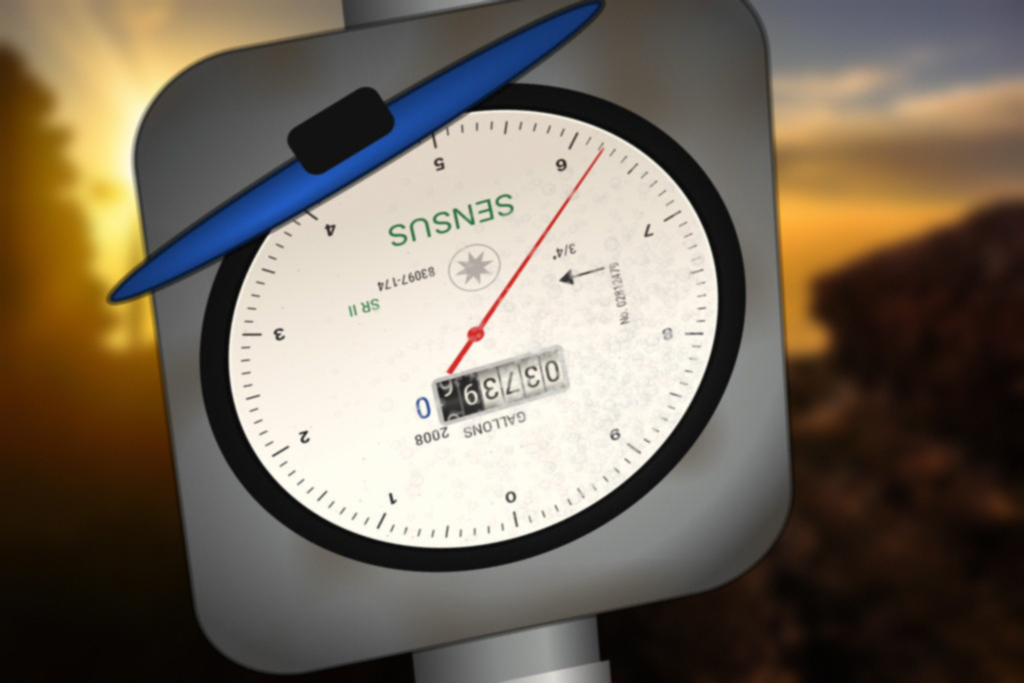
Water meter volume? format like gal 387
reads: gal 373956.2
